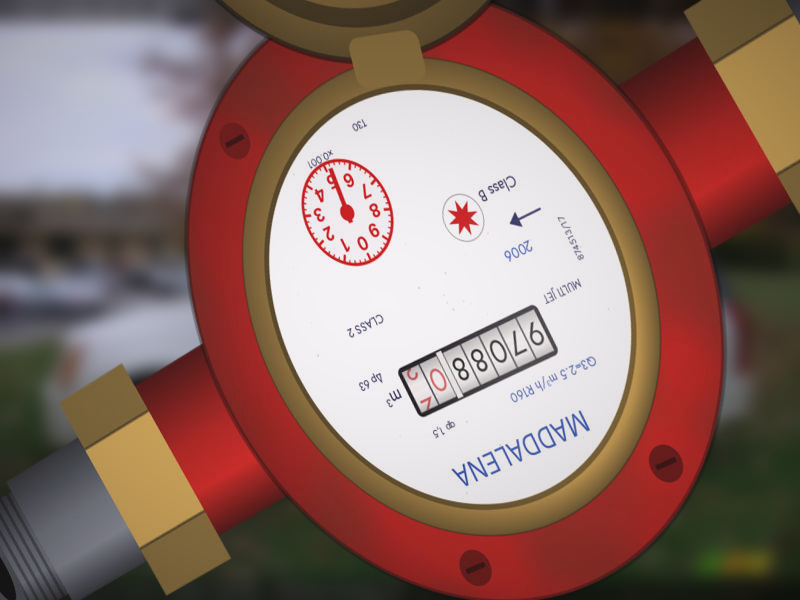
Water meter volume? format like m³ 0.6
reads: m³ 97088.025
